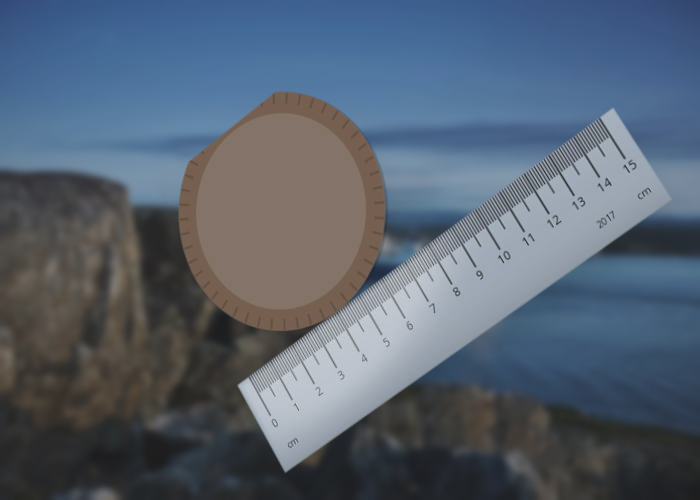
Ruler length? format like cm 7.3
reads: cm 8
